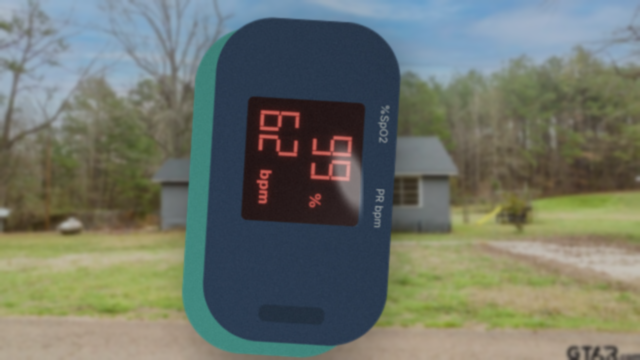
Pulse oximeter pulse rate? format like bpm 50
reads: bpm 62
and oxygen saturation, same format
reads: % 99
